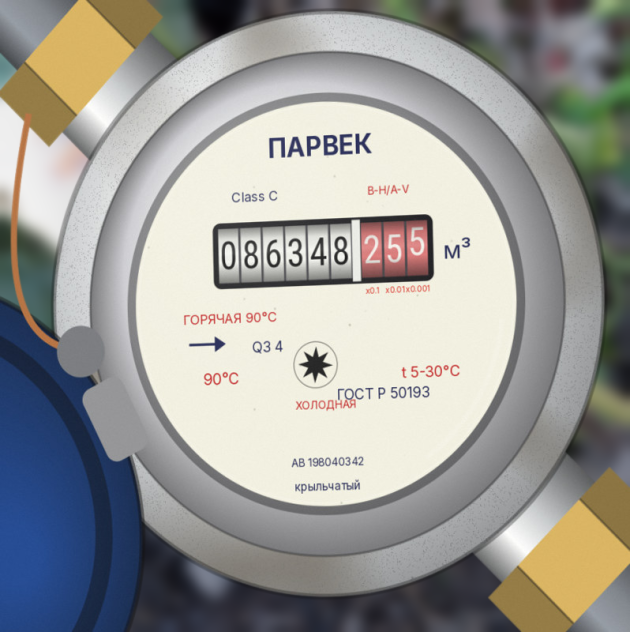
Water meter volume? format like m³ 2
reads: m³ 86348.255
